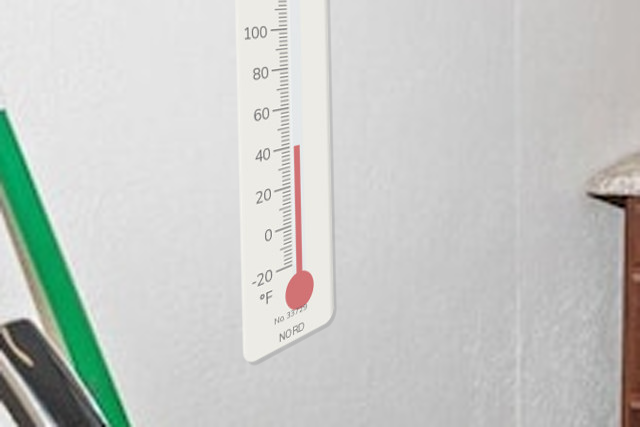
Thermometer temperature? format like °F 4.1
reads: °F 40
